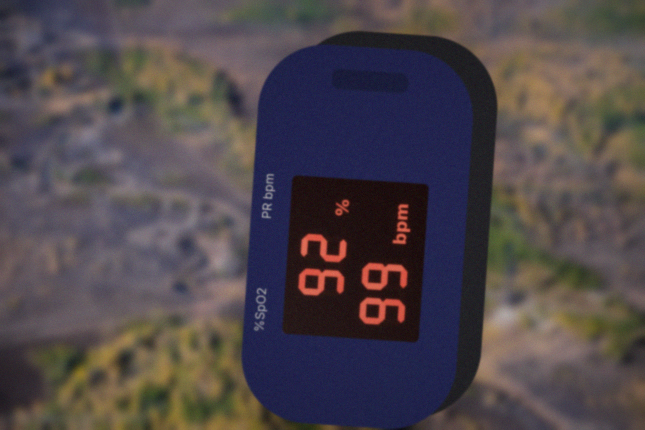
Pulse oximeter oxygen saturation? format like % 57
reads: % 92
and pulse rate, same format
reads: bpm 99
